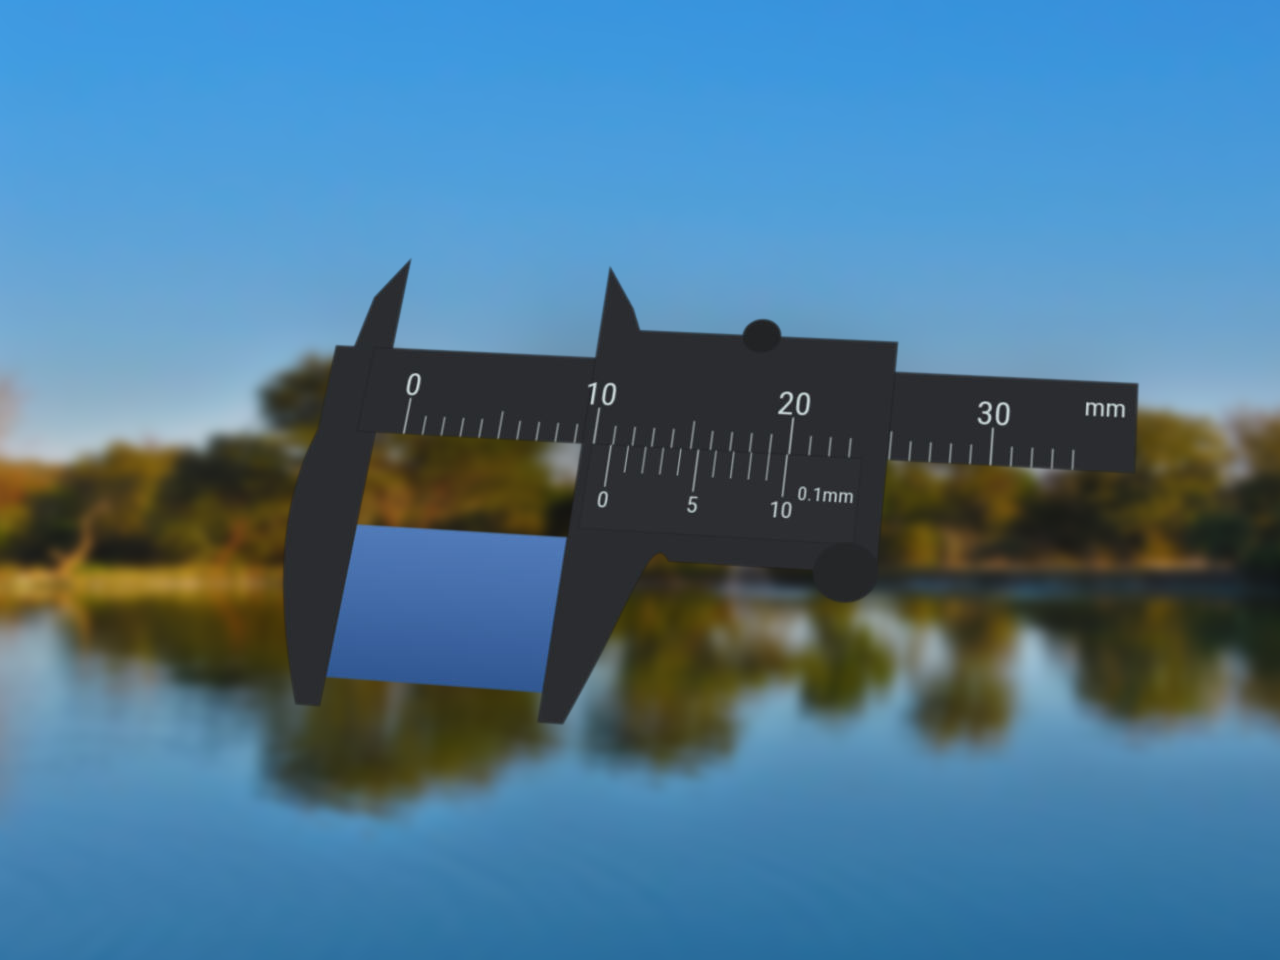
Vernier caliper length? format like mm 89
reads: mm 10.9
